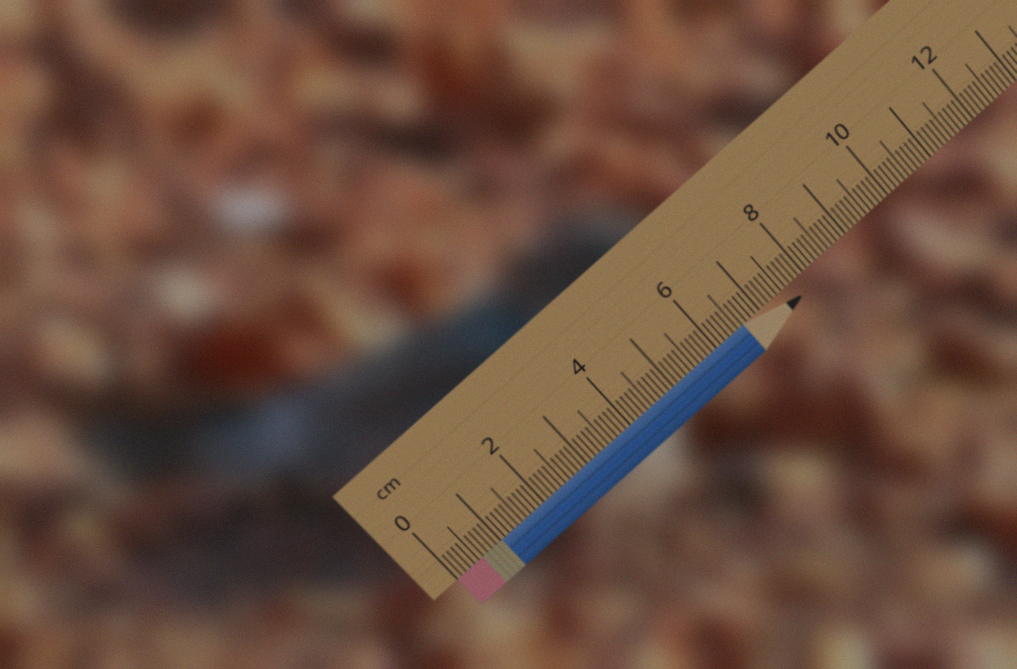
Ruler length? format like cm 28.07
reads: cm 7.7
